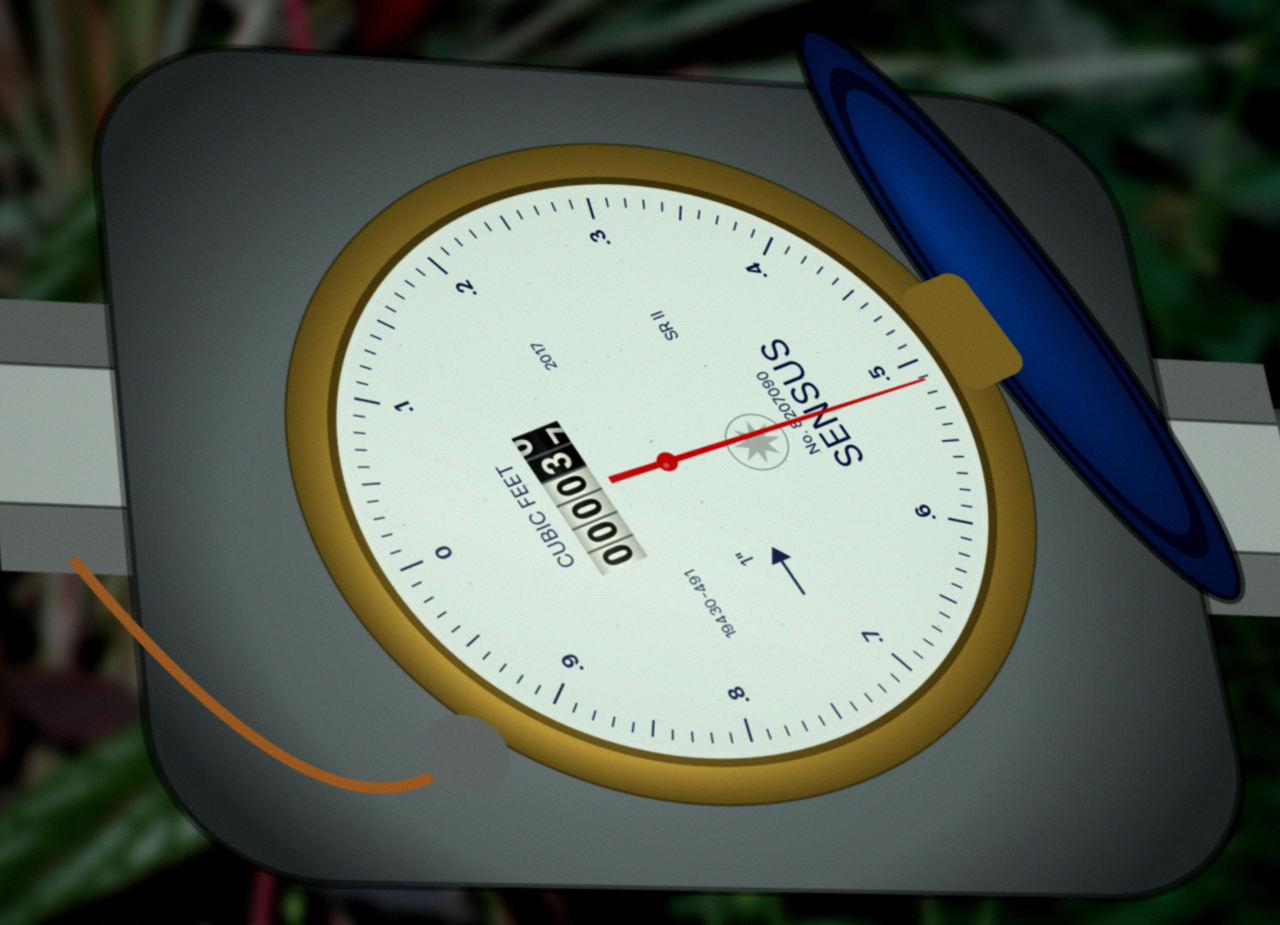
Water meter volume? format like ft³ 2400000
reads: ft³ 36.51
